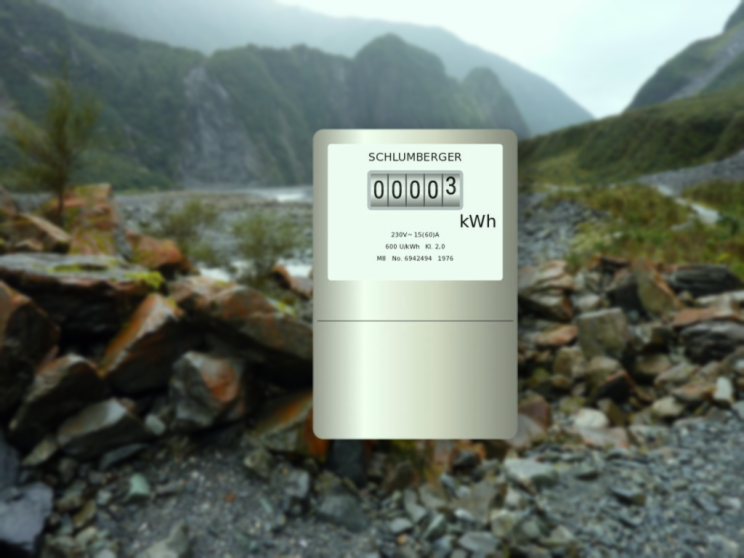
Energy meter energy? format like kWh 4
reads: kWh 3
